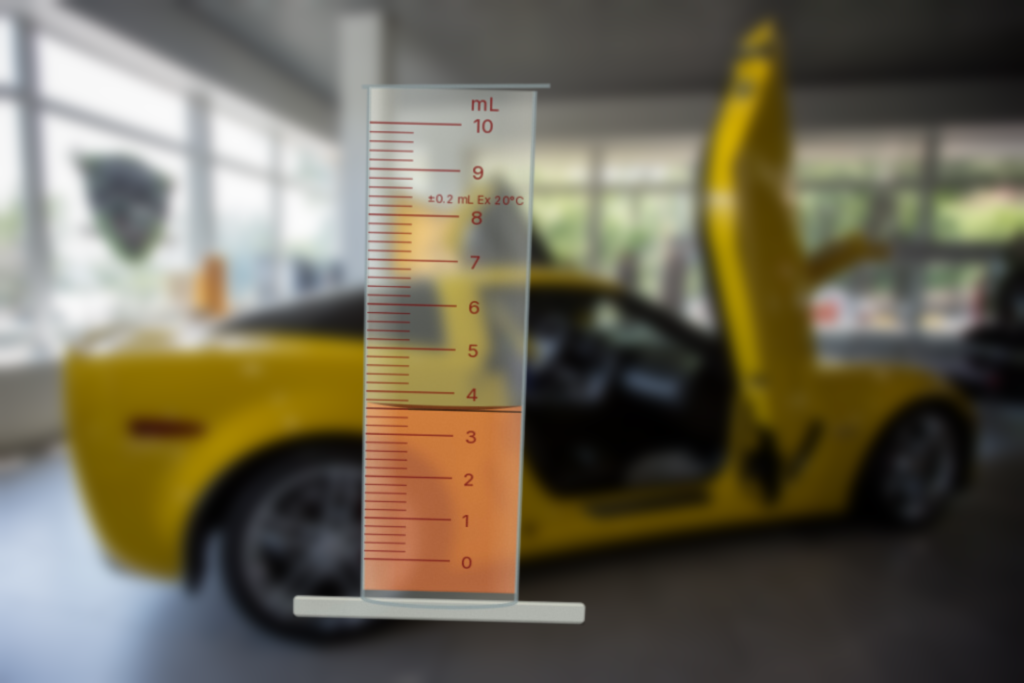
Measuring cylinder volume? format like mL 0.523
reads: mL 3.6
